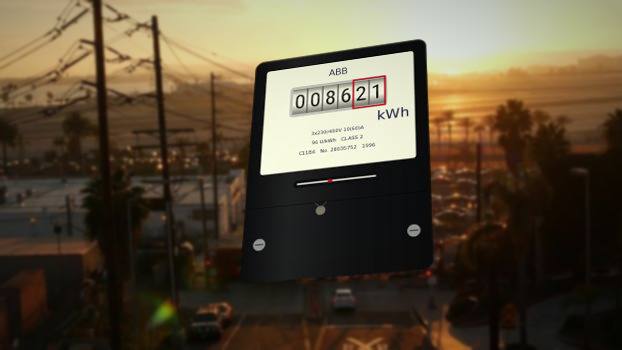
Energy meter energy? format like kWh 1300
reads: kWh 86.21
